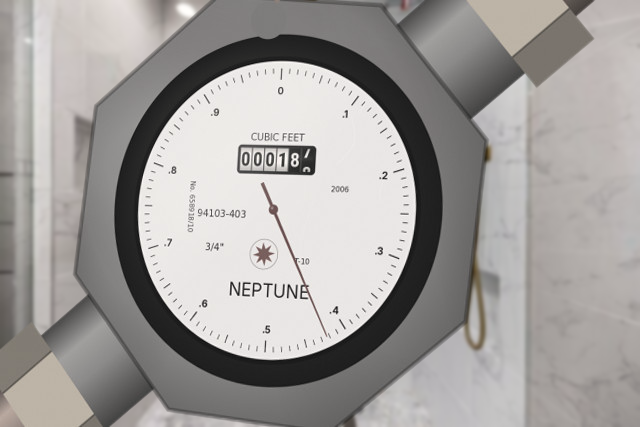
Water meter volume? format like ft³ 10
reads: ft³ 187.42
